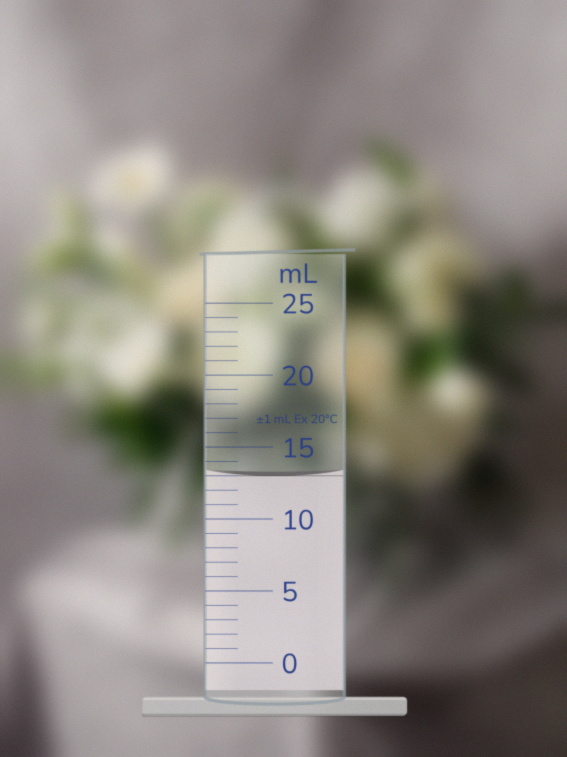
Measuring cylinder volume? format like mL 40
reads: mL 13
